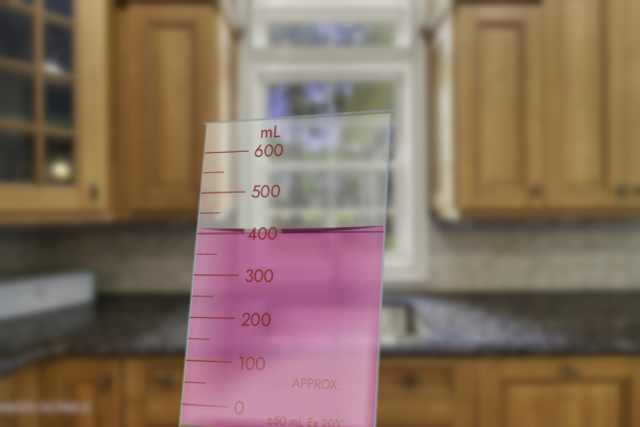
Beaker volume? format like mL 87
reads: mL 400
